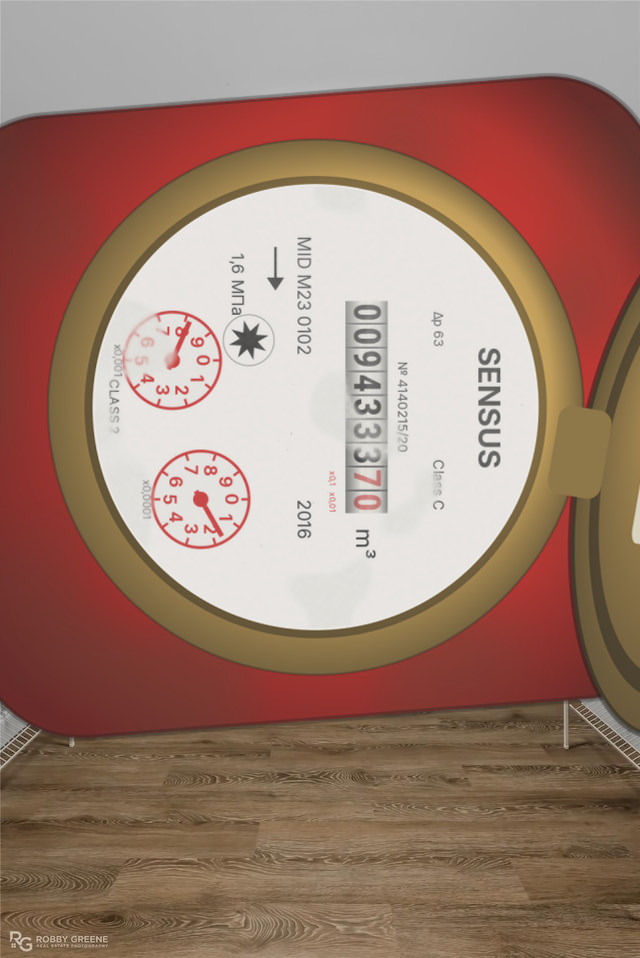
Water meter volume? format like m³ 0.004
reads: m³ 94333.7081
